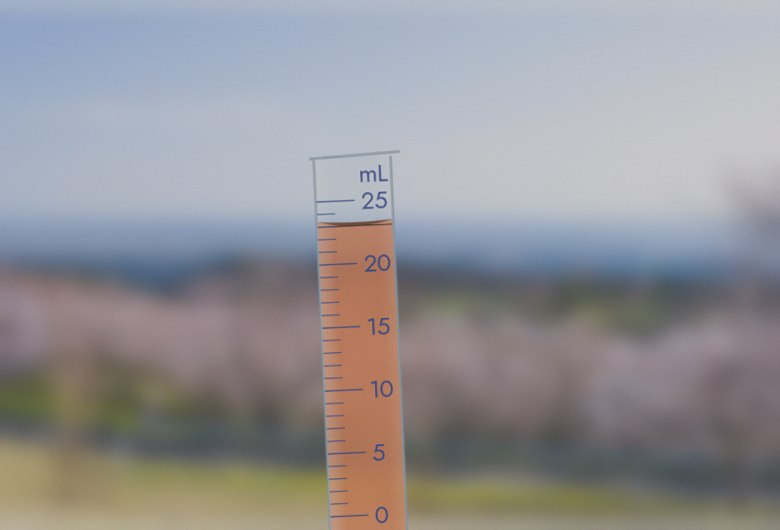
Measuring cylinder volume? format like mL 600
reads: mL 23
